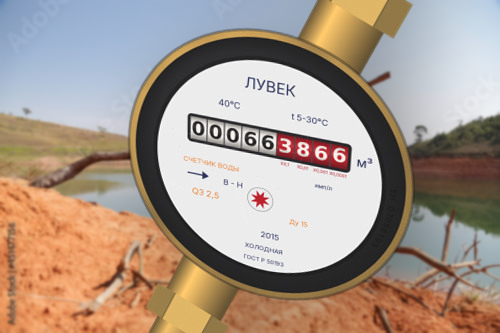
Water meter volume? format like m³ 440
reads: m³ 66.3866
